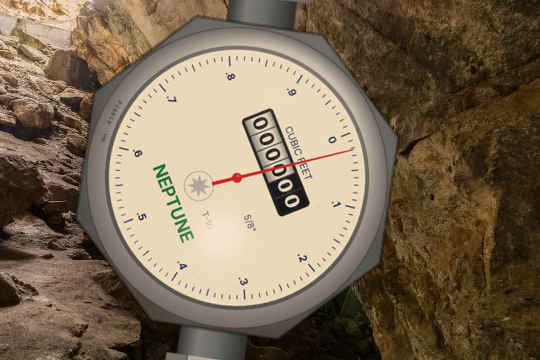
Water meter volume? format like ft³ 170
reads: ft³ 0.02
